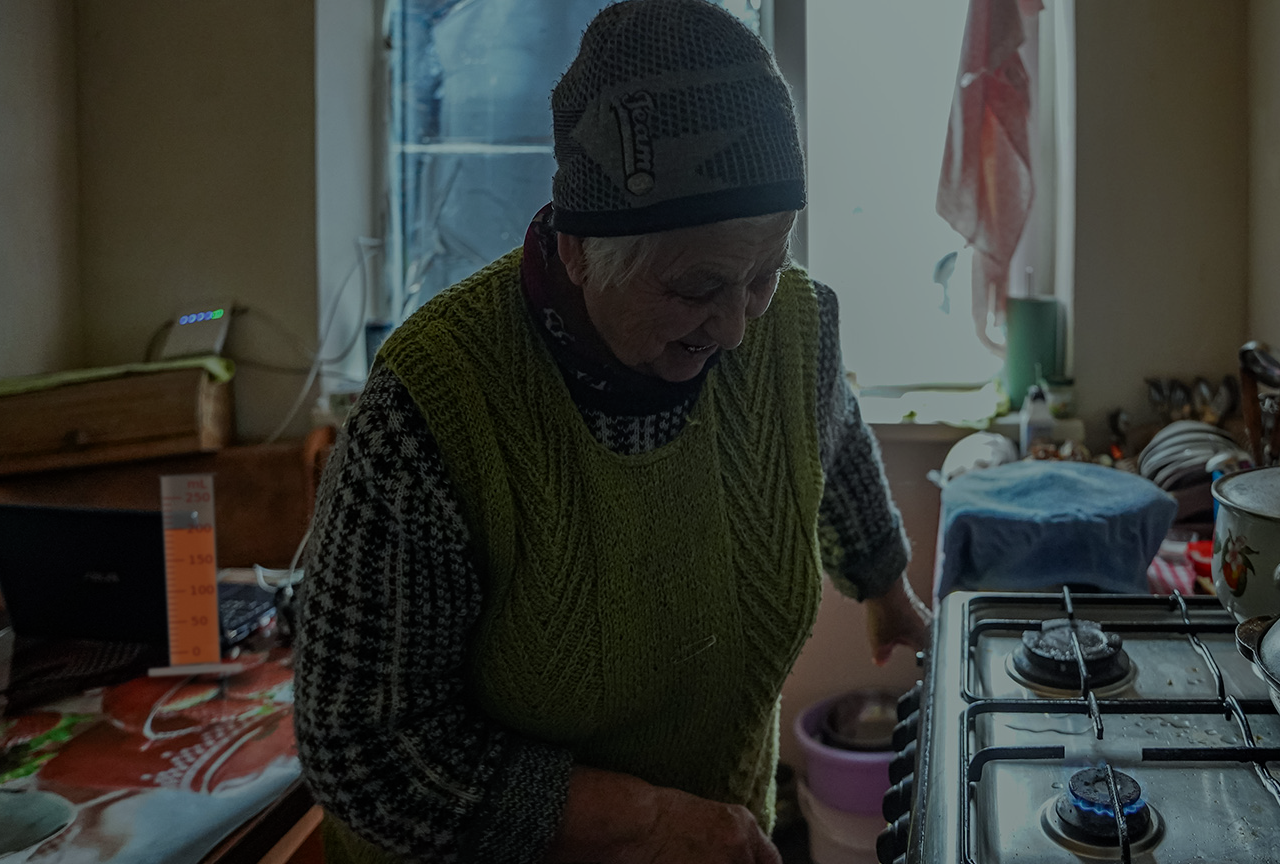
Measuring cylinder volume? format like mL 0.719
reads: mL 200
